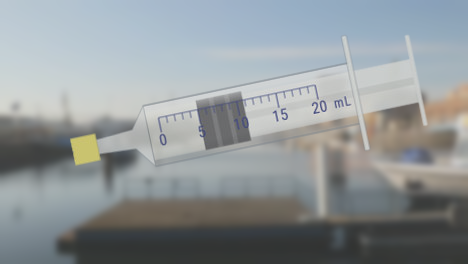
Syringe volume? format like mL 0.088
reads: mL 5
